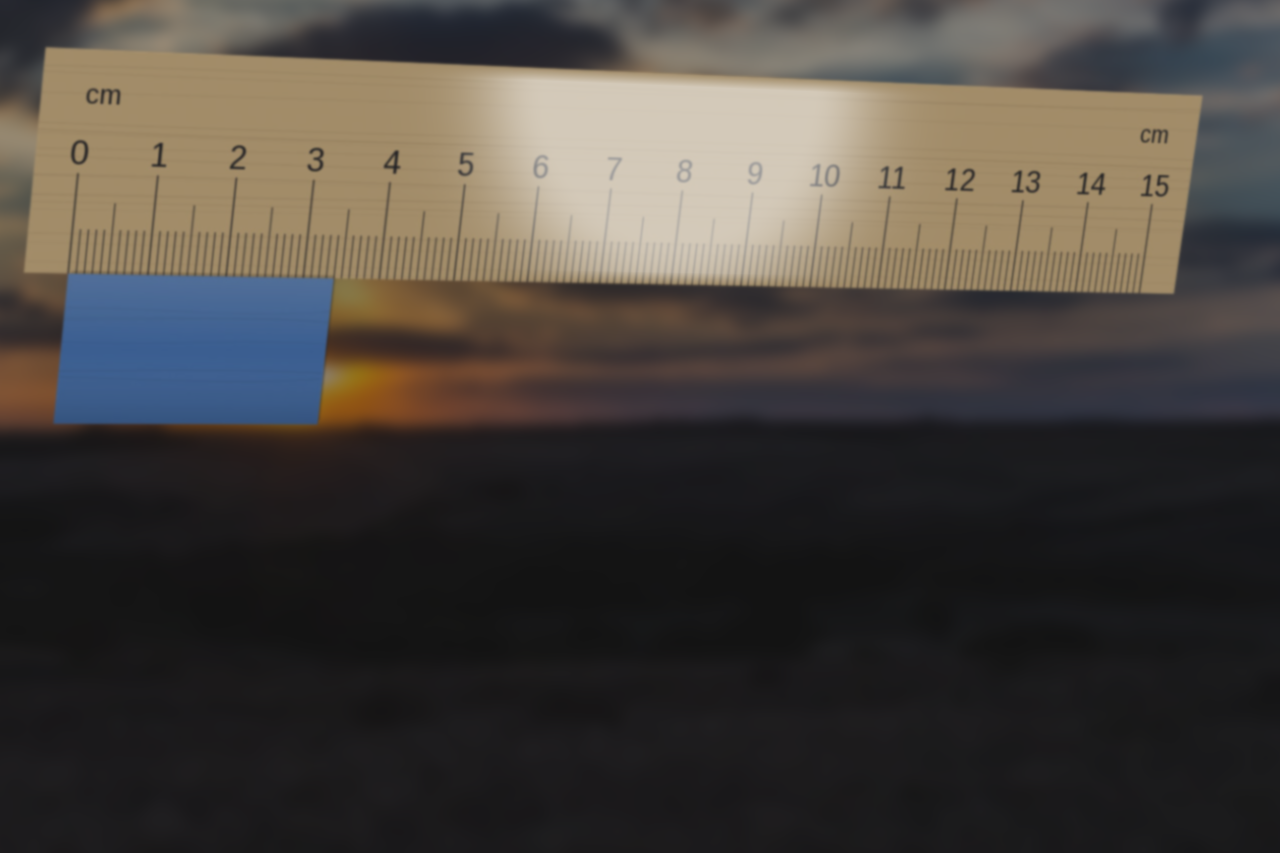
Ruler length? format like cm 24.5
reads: cm 3.4
